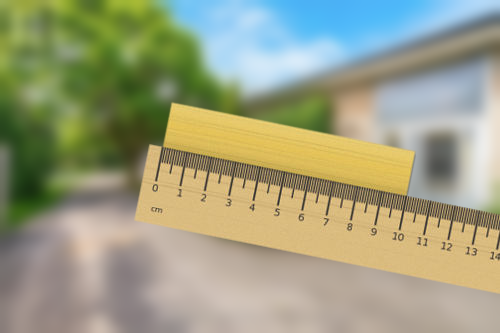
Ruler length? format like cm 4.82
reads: cm 10
